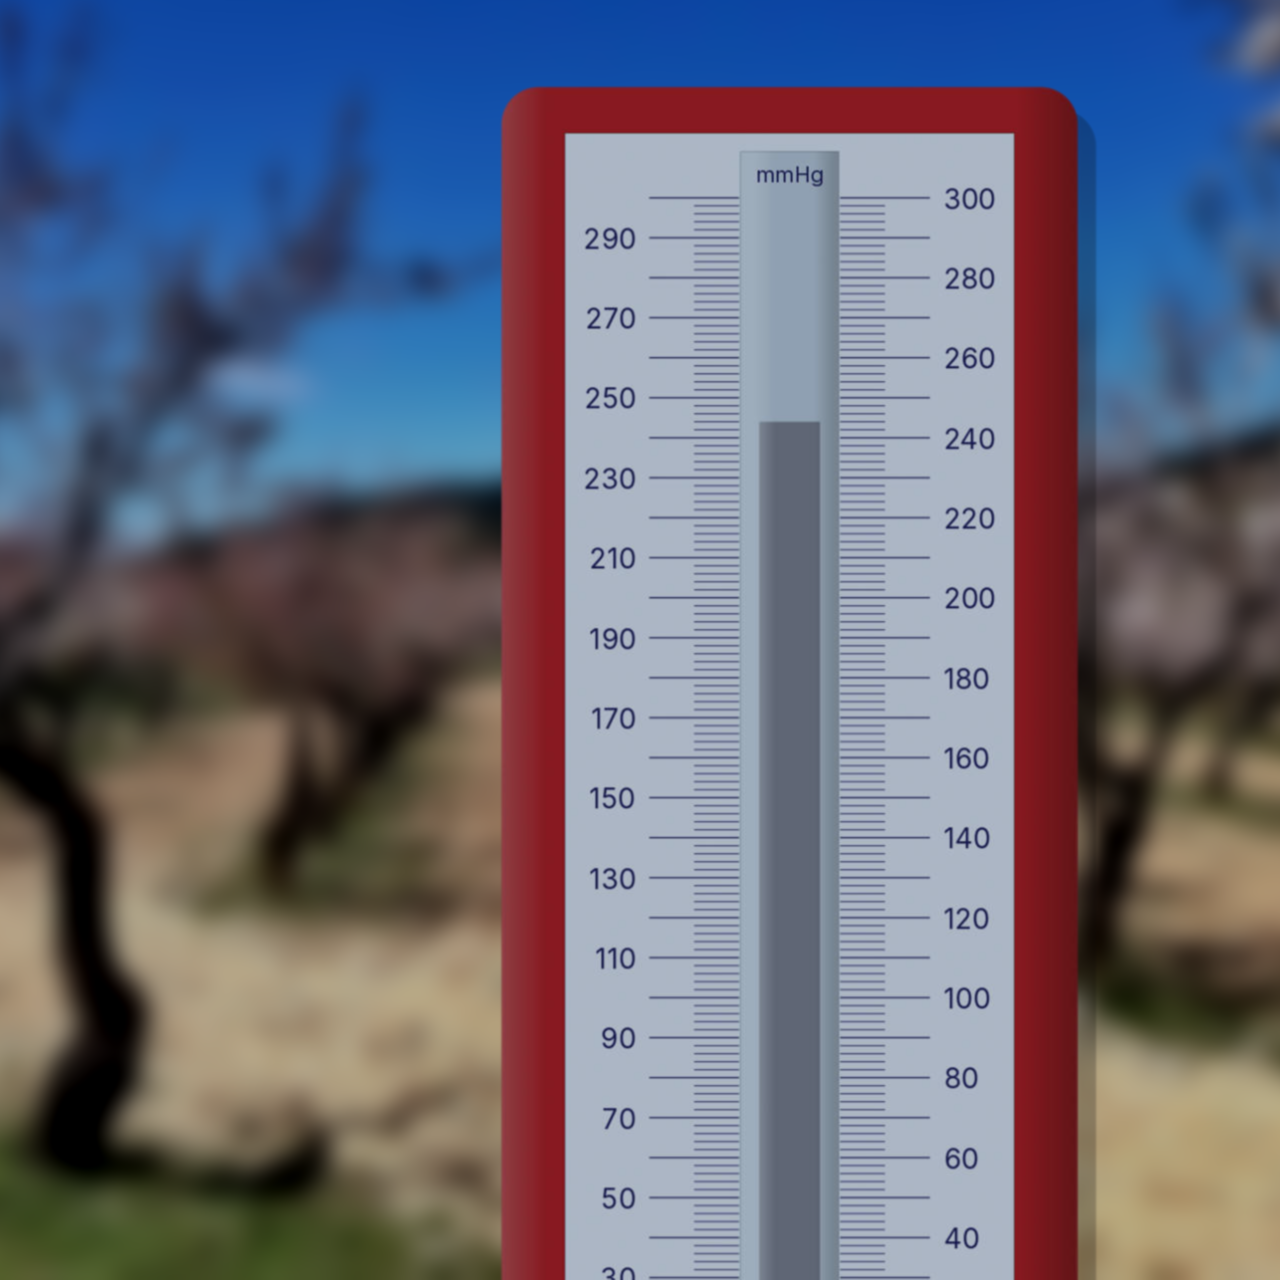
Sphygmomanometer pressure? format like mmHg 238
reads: mmHg 244
